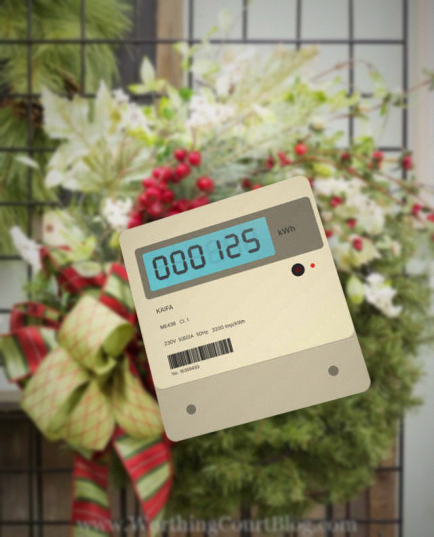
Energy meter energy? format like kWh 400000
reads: kWh 125
